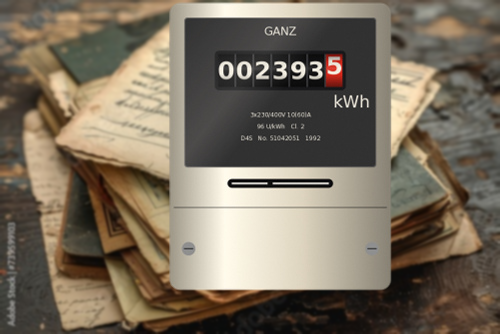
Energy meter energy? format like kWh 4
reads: kWh 2393.5
